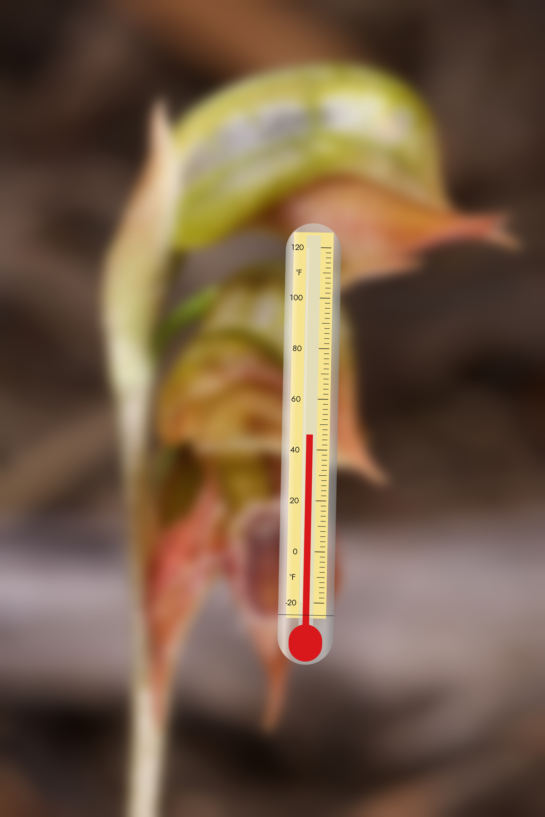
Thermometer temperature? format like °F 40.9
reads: °F 46
